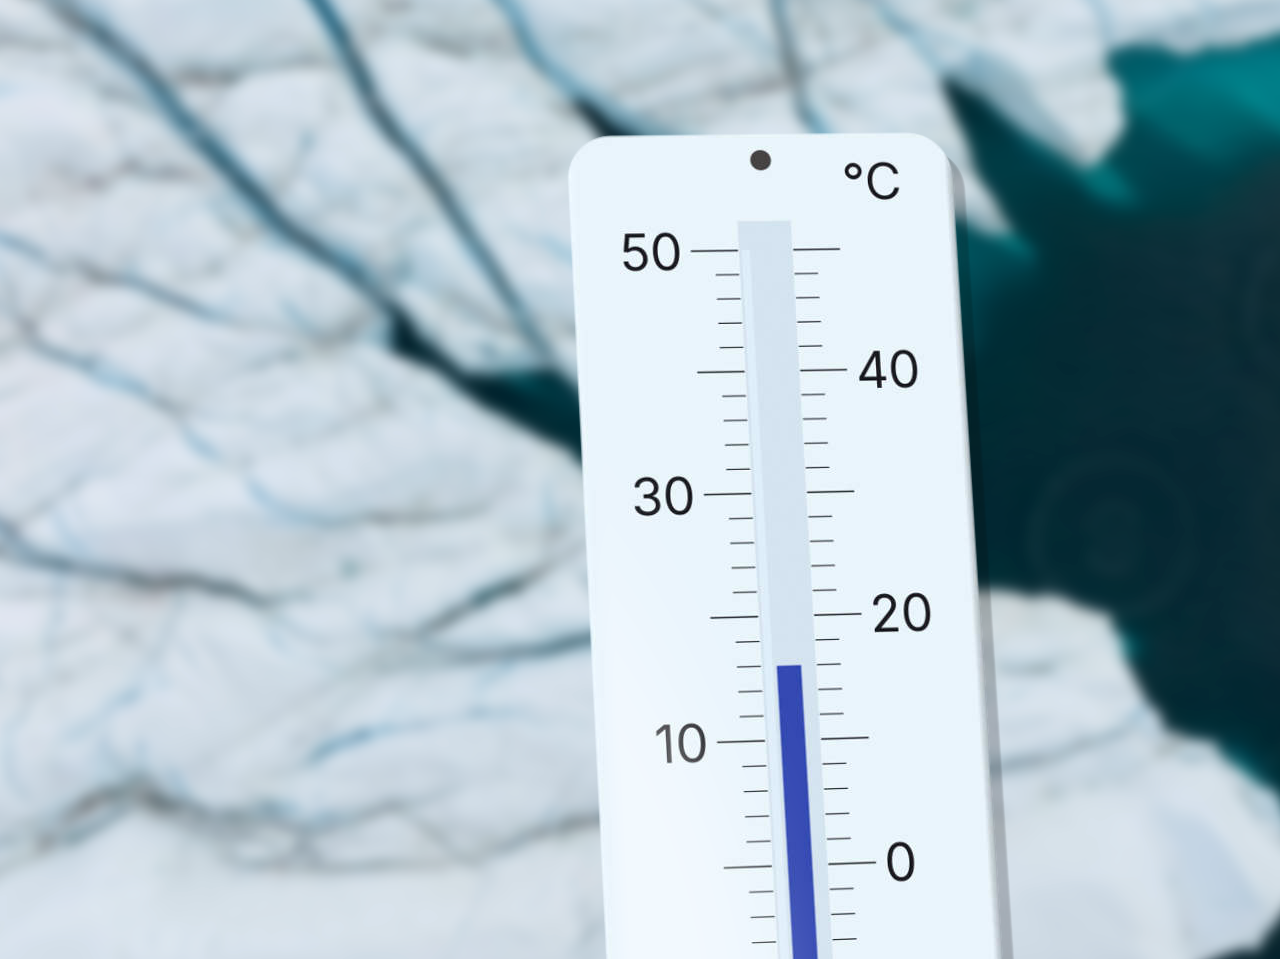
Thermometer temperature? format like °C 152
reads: °C 16
